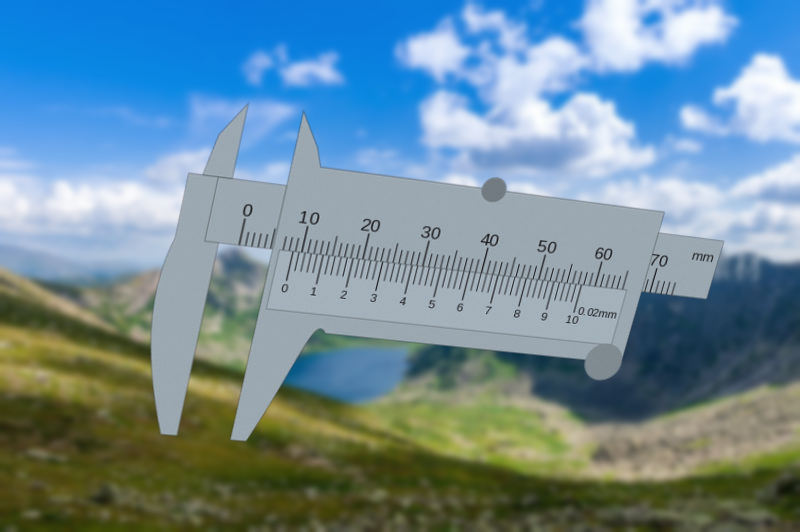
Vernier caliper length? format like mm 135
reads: mm 8.6
